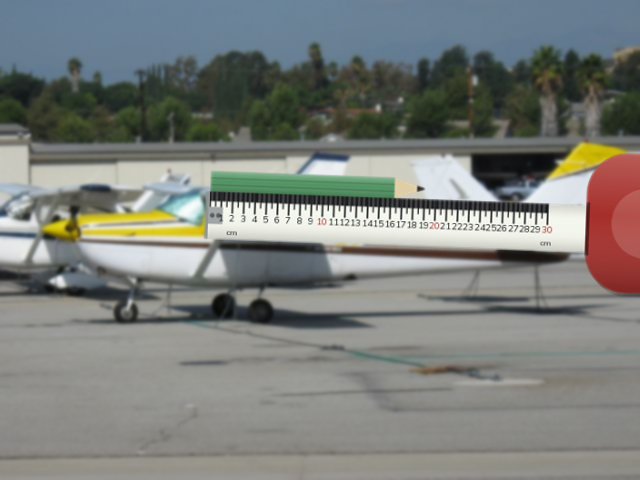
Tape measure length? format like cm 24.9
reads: cm 19
